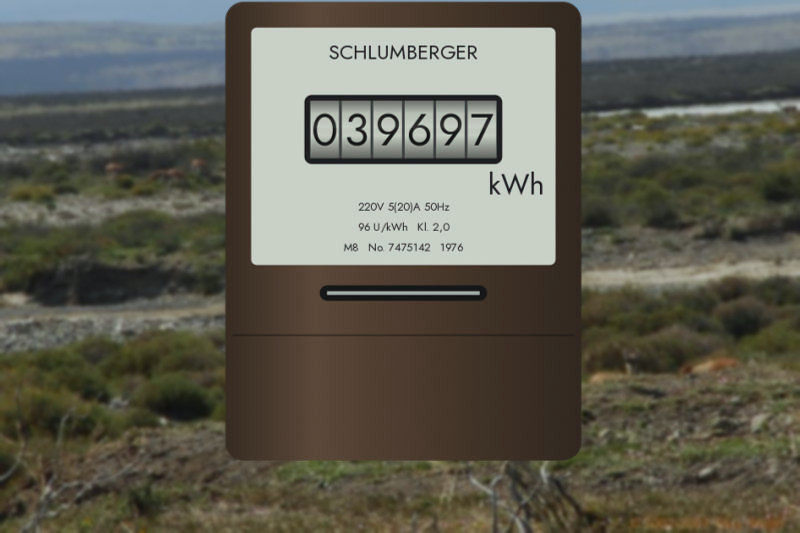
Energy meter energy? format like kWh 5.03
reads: kWh 39697
